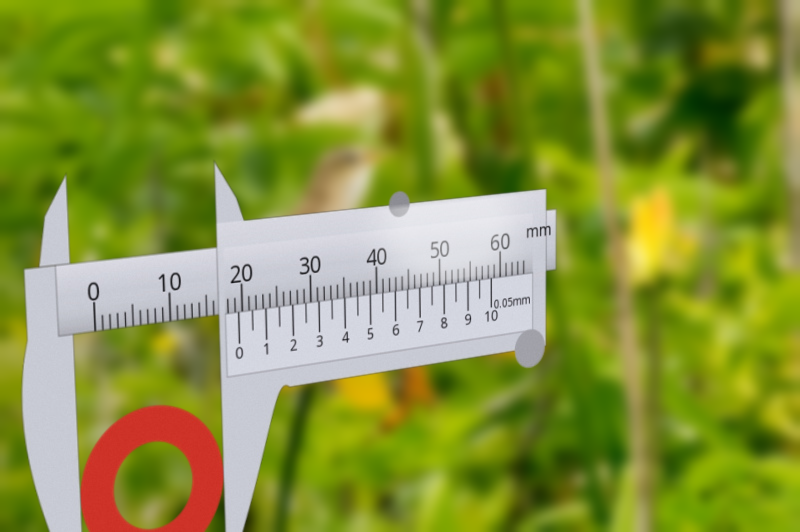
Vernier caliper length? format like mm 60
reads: mm 19.5
